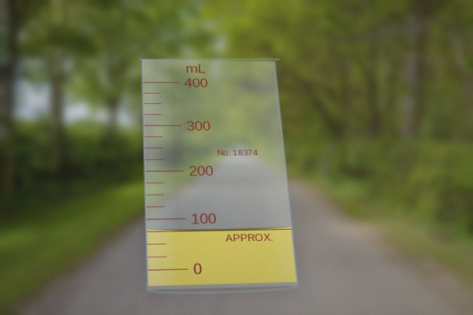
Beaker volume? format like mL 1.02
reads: mL 75
